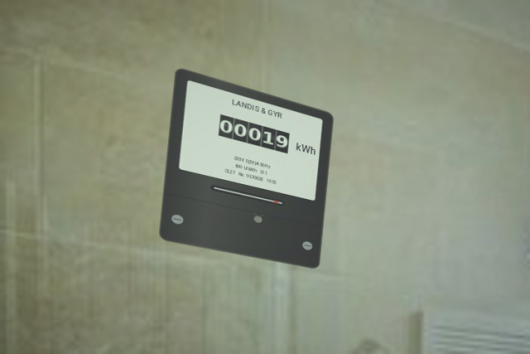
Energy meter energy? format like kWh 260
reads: kWh 19
